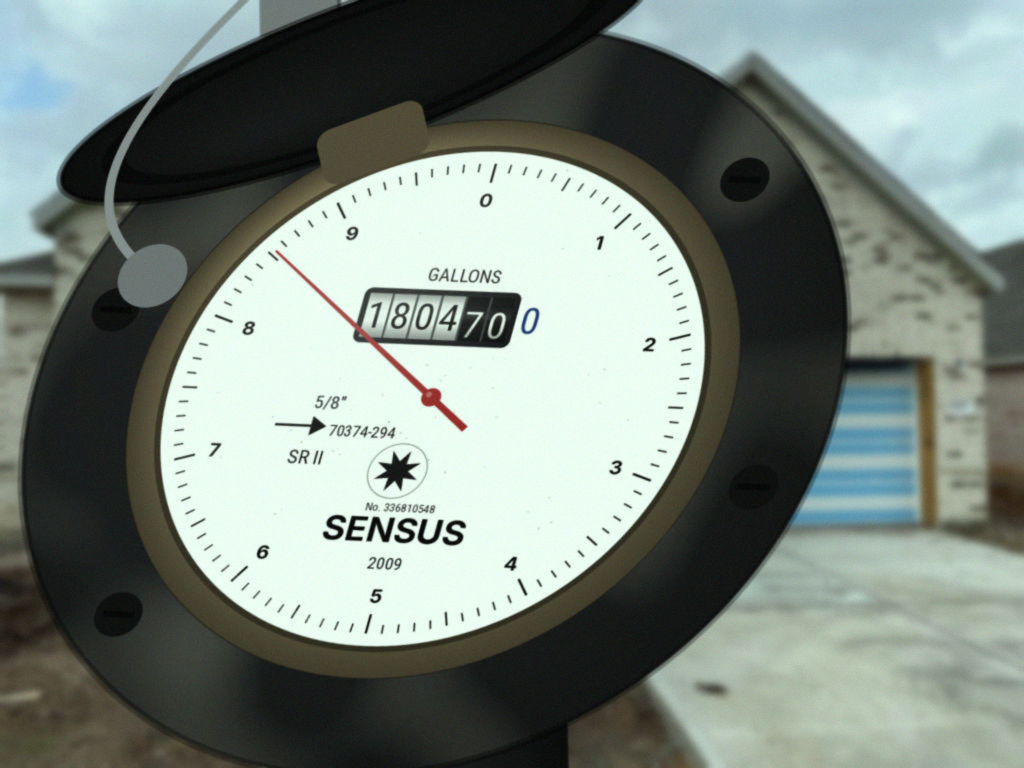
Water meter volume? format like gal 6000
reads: gal 1804698.5
